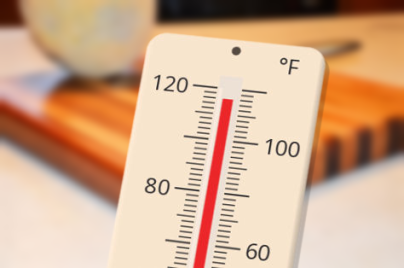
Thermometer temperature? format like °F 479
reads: °F 116
